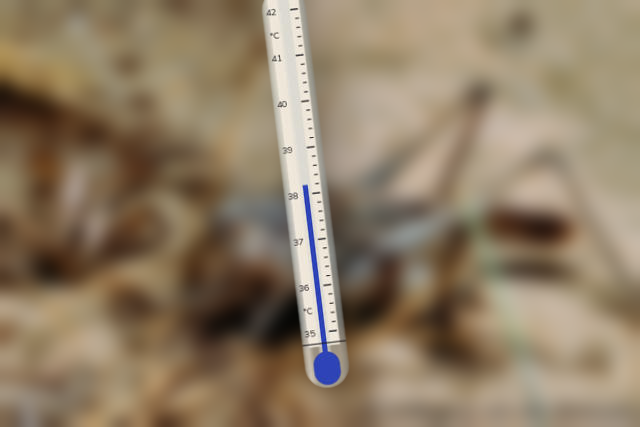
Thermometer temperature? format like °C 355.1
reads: °C 38.2
